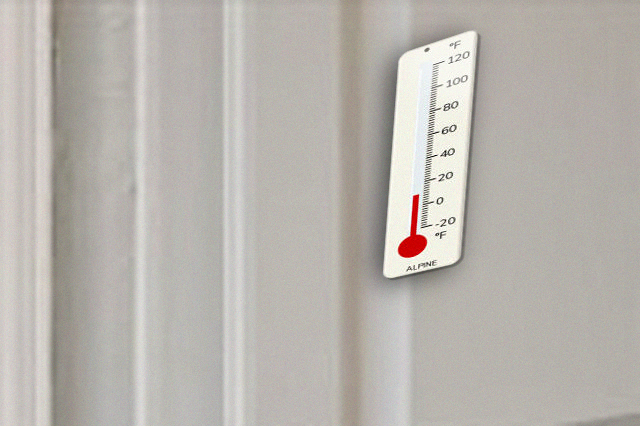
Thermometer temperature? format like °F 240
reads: °F 10
